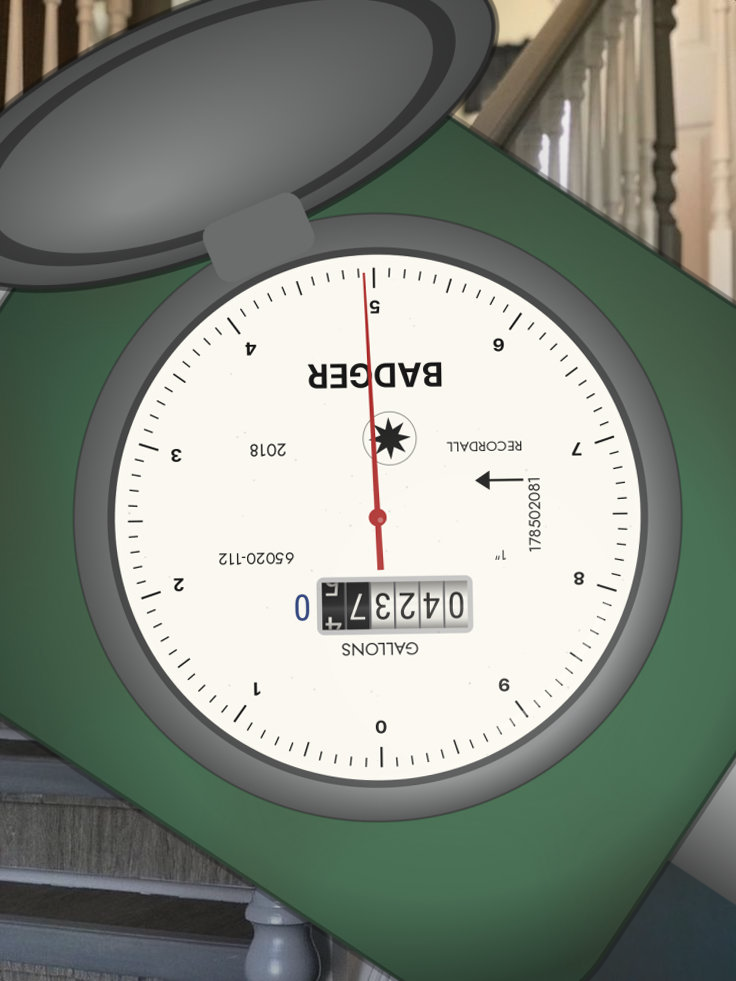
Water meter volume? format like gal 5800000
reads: gal 423744.9
